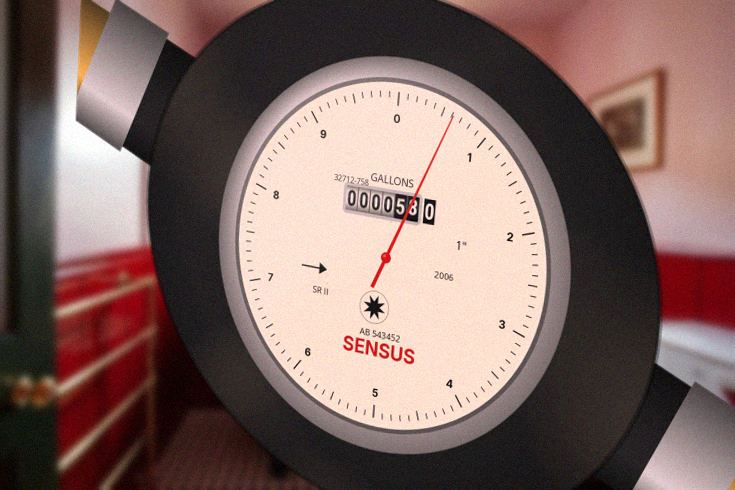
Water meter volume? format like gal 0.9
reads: gal 580.6
